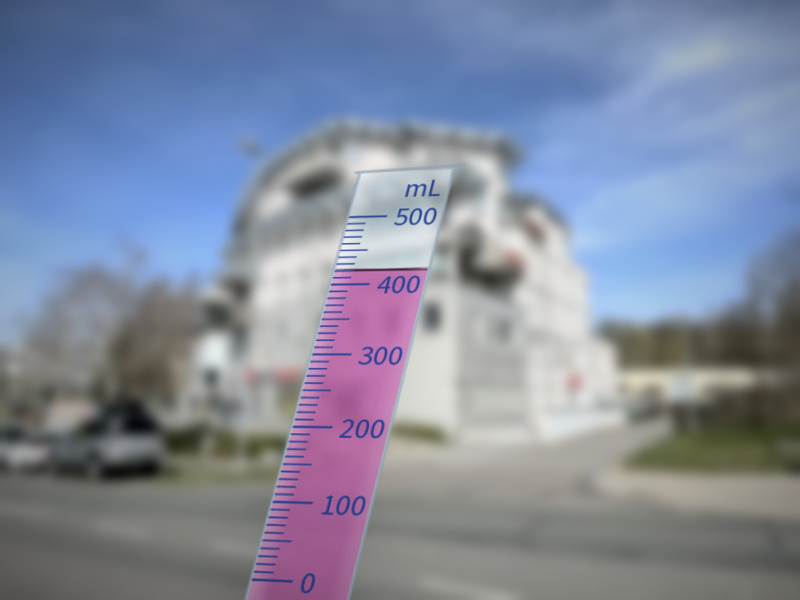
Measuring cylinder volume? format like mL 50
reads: mL 420
